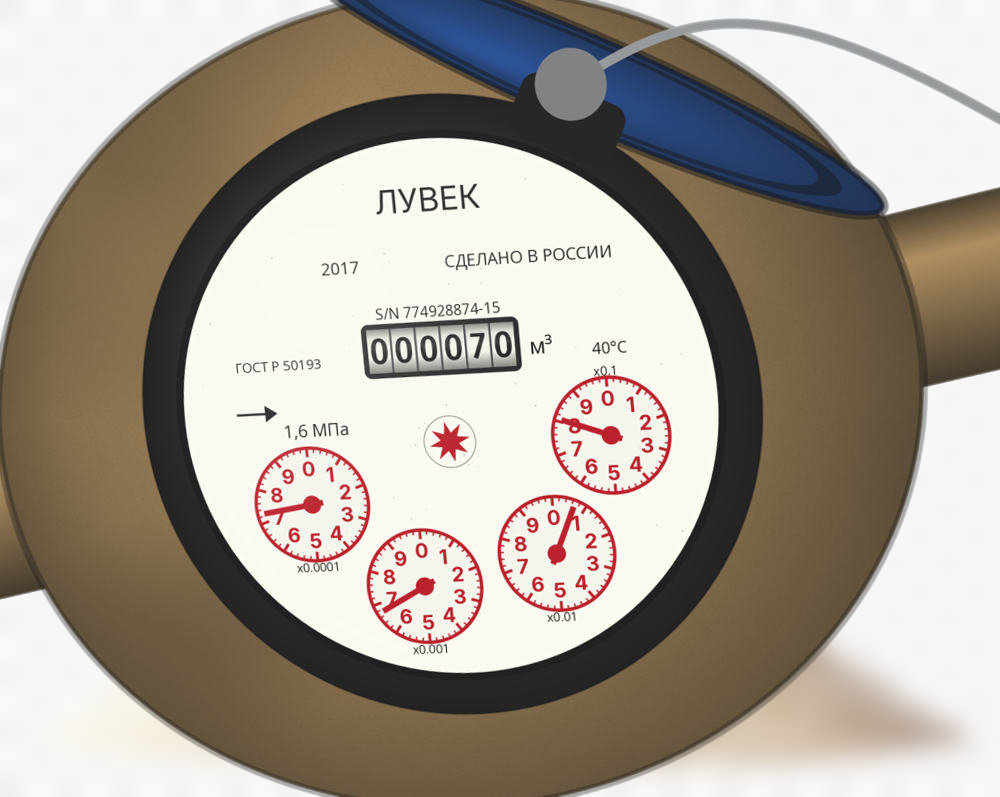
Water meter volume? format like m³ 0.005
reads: m³ 70.8067
